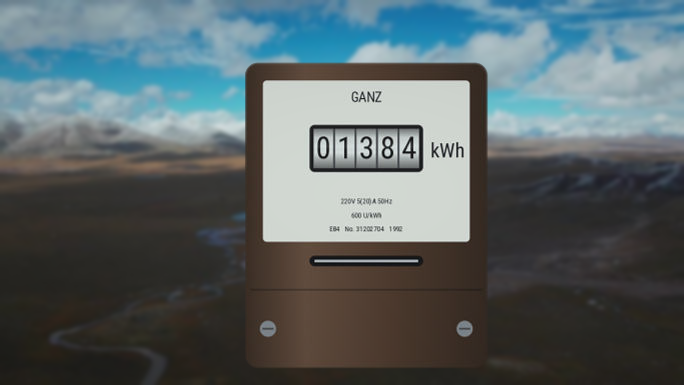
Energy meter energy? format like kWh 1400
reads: kWh 1384
